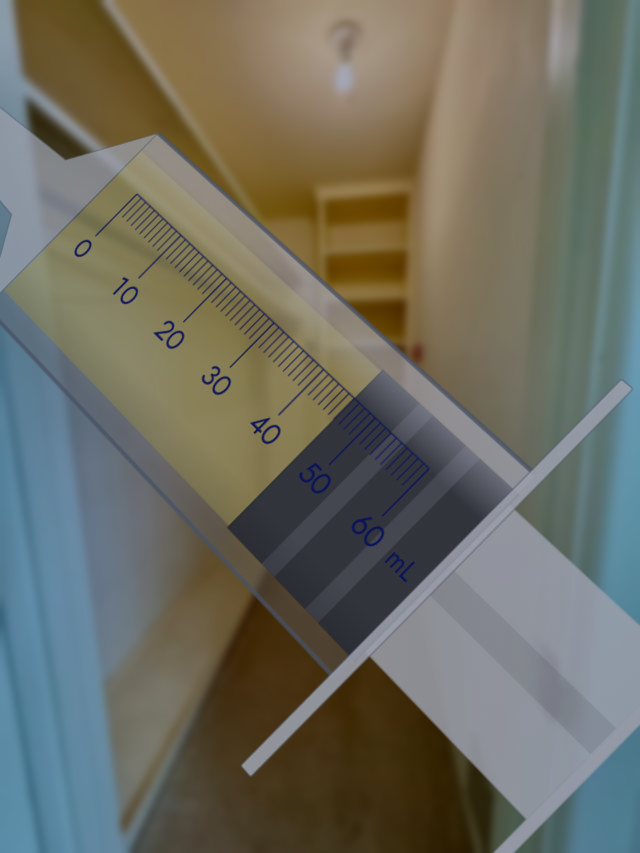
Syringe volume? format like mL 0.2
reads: mL 46
